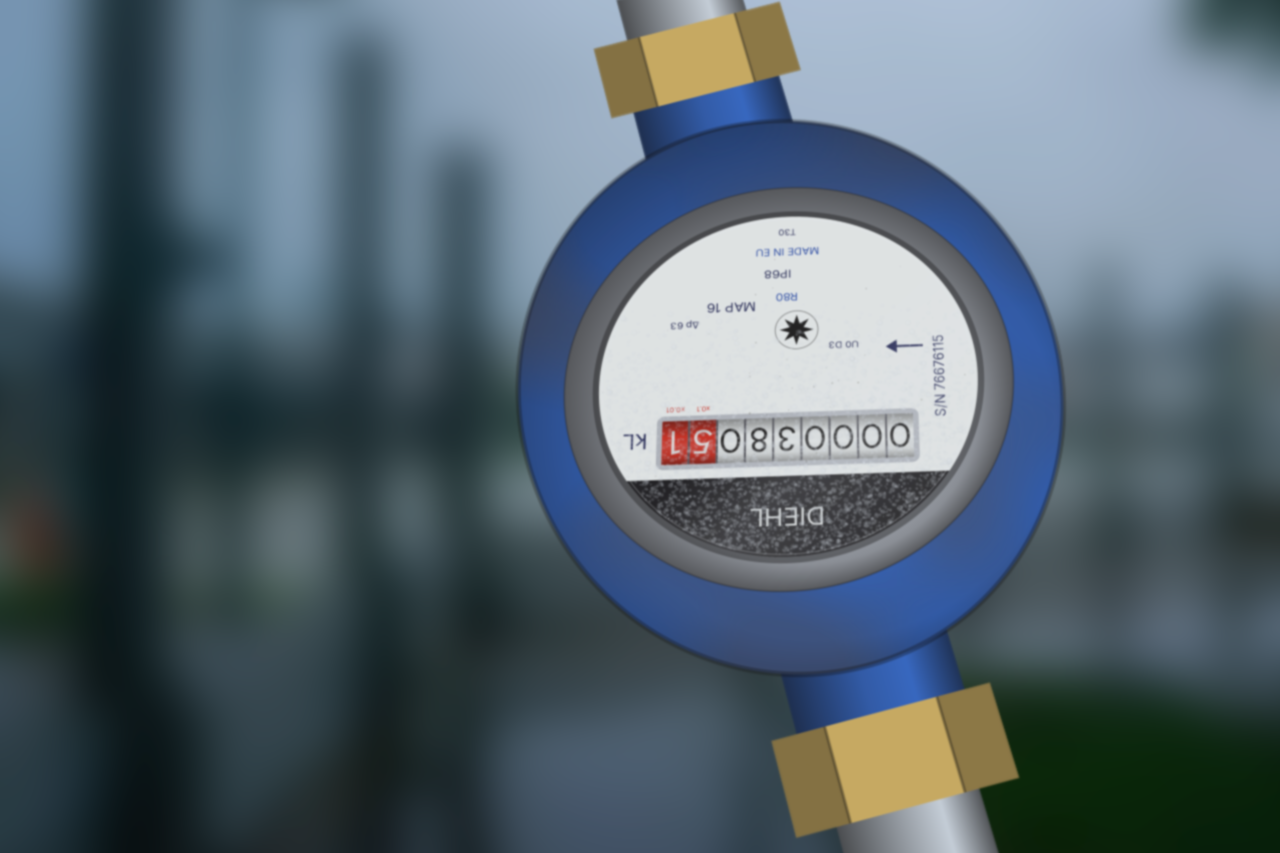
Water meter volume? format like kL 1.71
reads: kL 380.51
